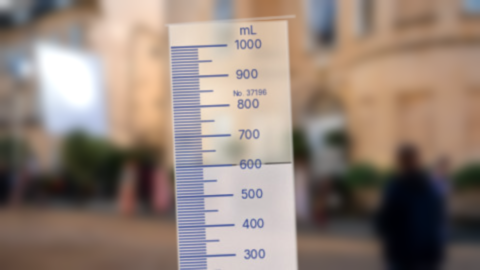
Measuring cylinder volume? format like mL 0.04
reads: mL 600
